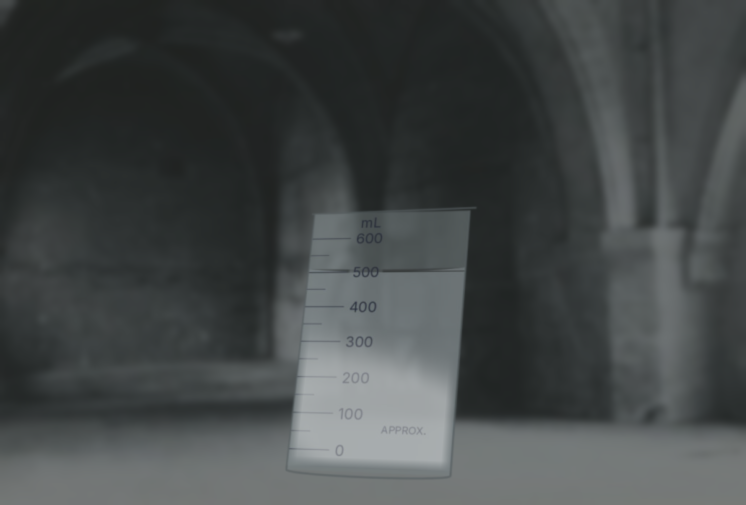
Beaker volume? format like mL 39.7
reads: mL 500
